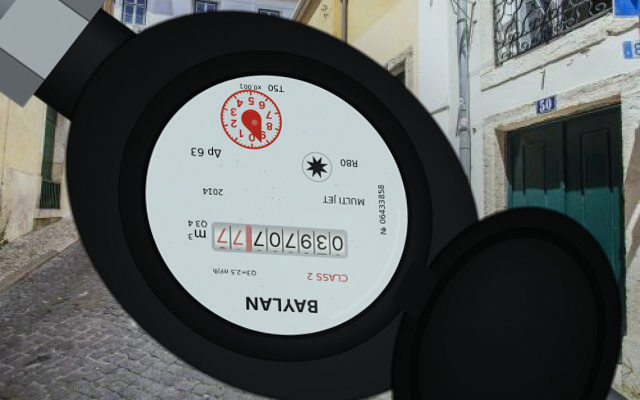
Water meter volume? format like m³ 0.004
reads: m³ 39707.769
